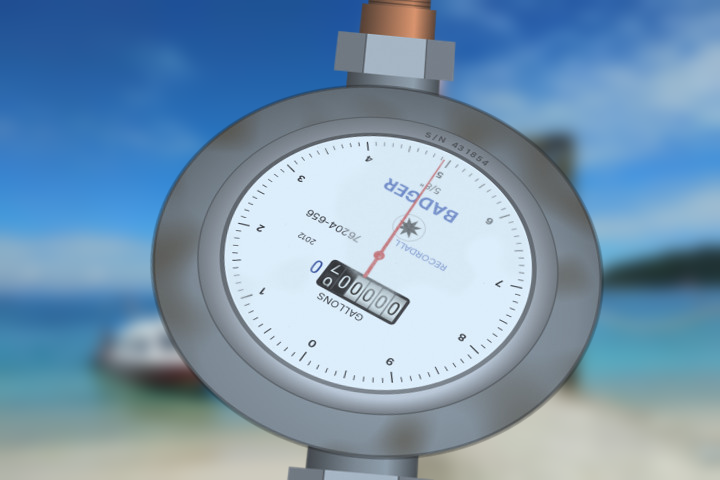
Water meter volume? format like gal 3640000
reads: gal 64.9
